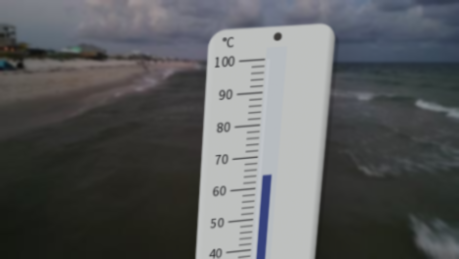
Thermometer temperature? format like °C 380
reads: °C 64
